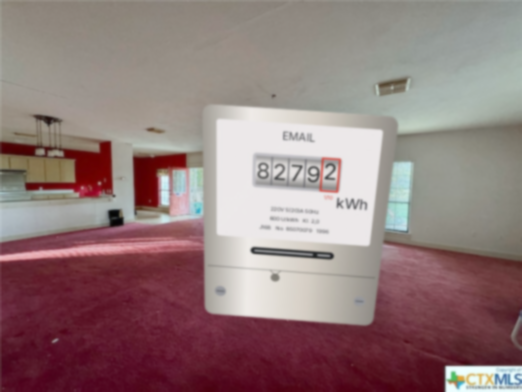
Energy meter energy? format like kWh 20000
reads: kWh 8279.2
